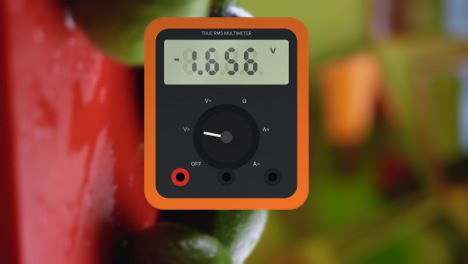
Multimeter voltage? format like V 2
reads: V -1.656
